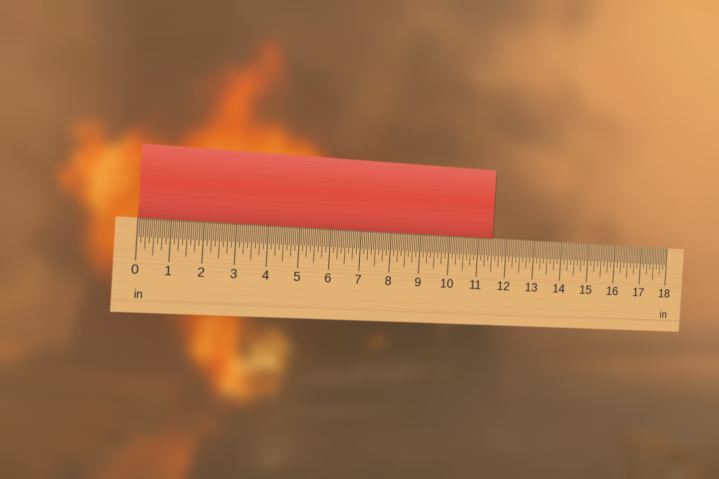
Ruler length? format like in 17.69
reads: in 11.5
